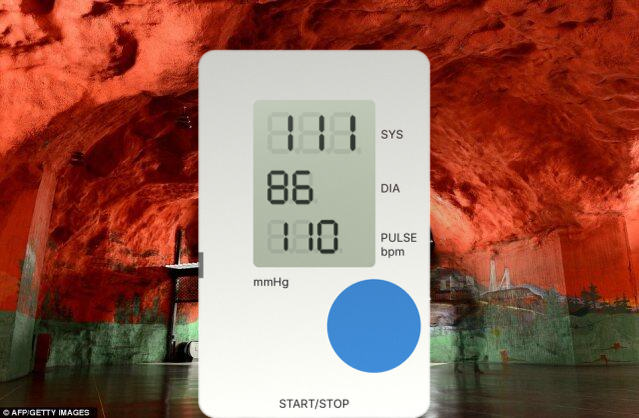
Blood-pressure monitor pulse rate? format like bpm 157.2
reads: bpm 110
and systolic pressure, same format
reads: mmHg 111
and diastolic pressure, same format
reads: mmHg 86
